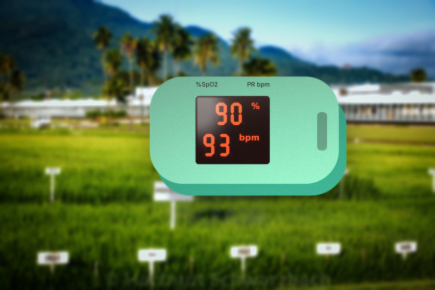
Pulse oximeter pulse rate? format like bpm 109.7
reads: bpm 93
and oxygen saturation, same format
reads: % 90
